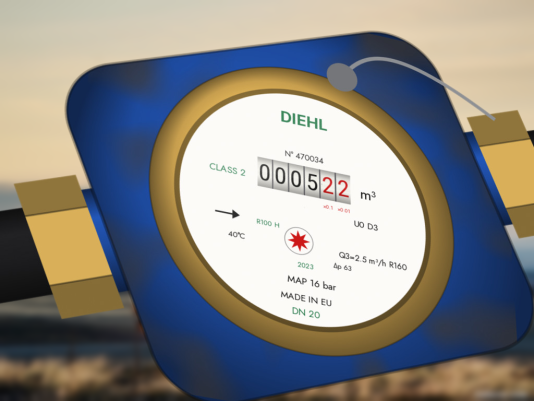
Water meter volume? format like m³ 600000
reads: m³ 5.22
